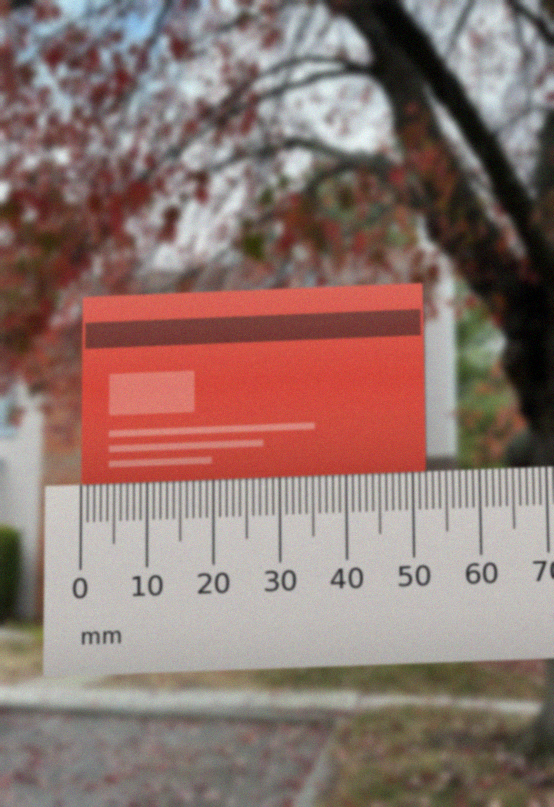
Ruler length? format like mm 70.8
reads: mm 52
